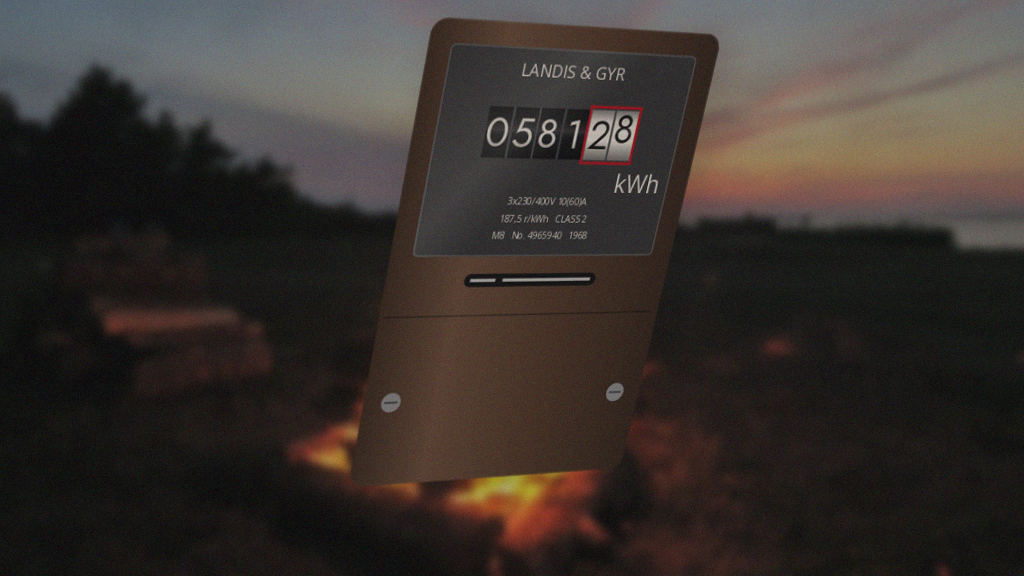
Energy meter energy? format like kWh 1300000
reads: kWh 581.28
